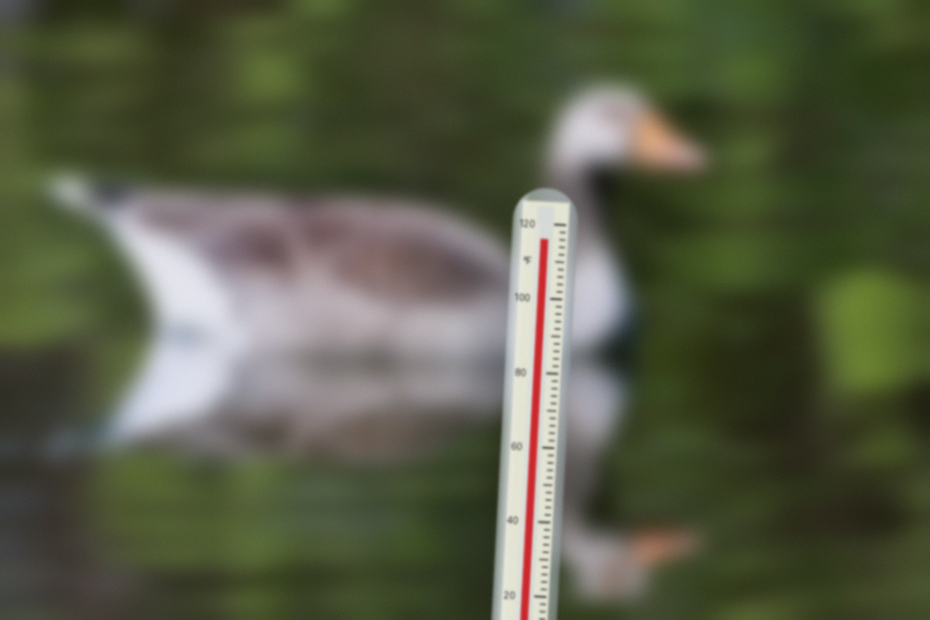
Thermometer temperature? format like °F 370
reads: °F 116
